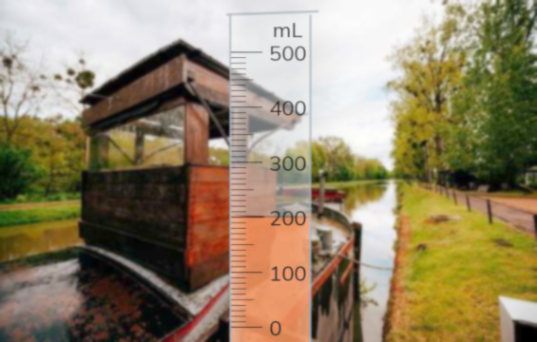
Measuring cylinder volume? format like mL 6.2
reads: mL 200
